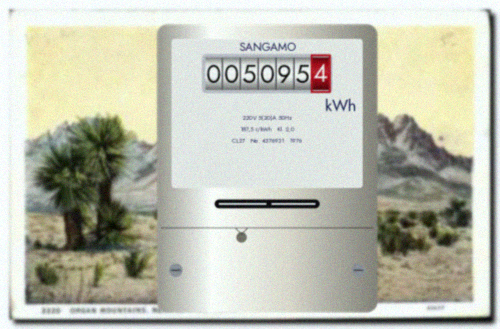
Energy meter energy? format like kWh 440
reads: kWh 5095.4
